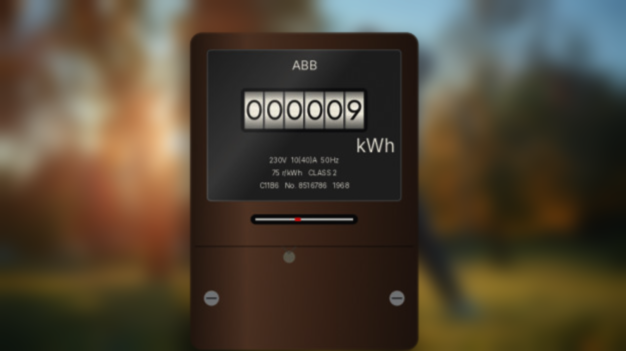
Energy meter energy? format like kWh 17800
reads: kWh 9
